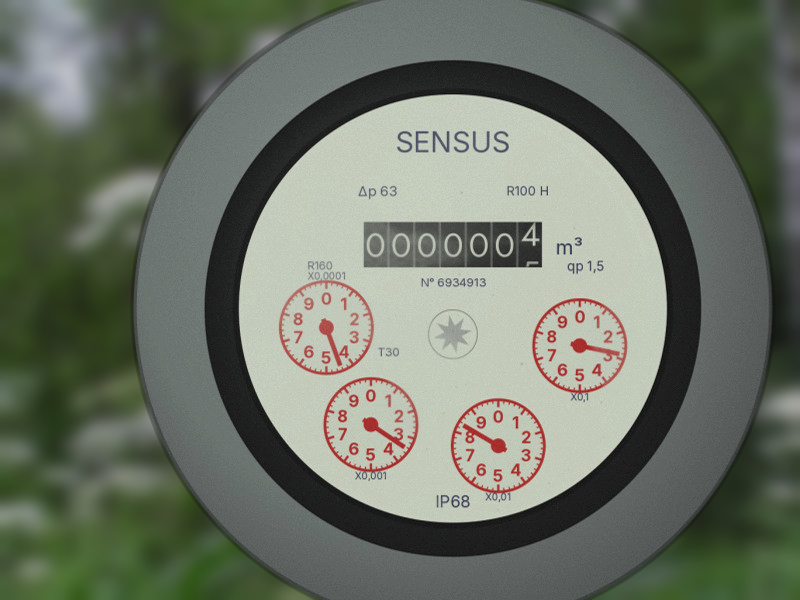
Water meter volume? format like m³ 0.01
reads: m³ 4.2834
